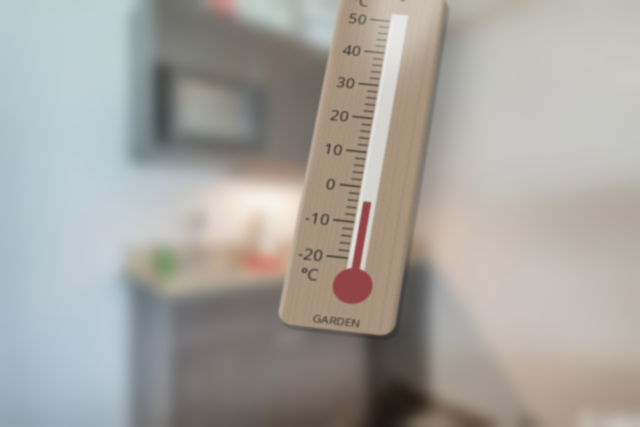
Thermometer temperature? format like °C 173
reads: °C -4
